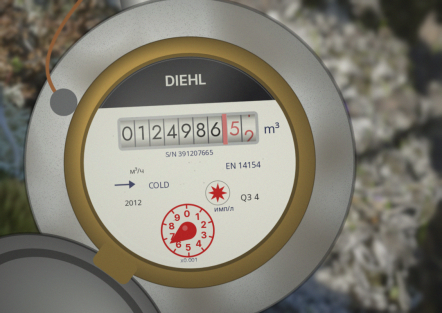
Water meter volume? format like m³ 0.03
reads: m³ 124986.516
